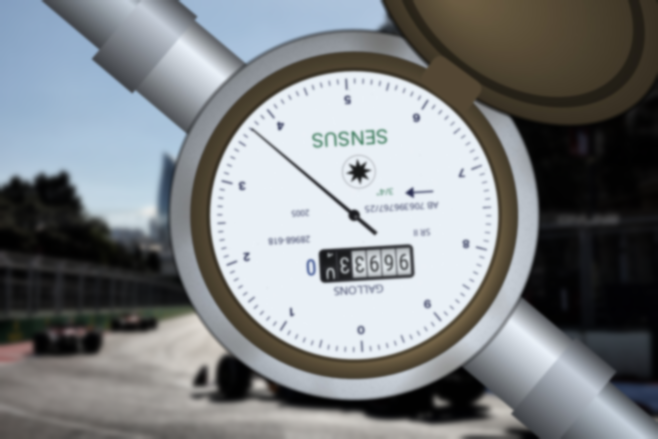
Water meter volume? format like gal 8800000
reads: gal 9693303.7
